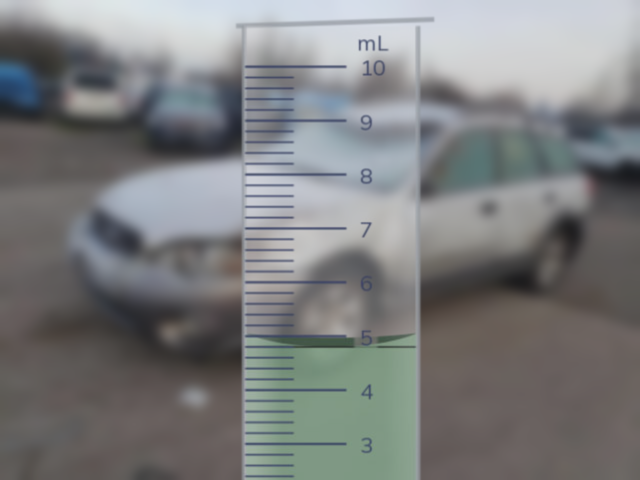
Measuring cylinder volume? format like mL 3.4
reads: mL 4.8
